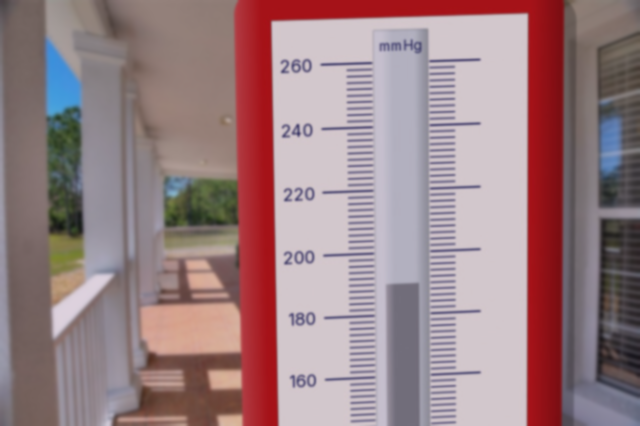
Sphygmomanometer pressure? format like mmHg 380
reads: mmHg 190
